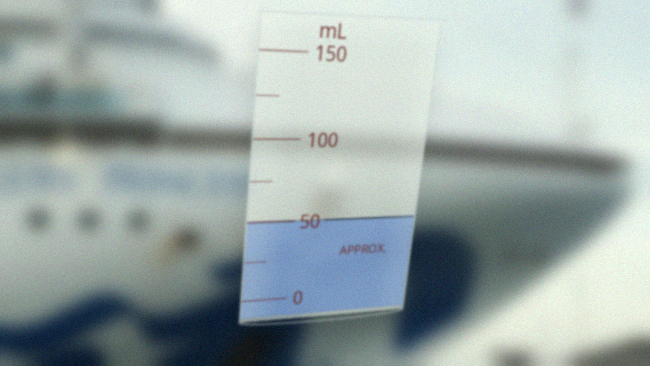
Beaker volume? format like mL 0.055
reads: mL 50
